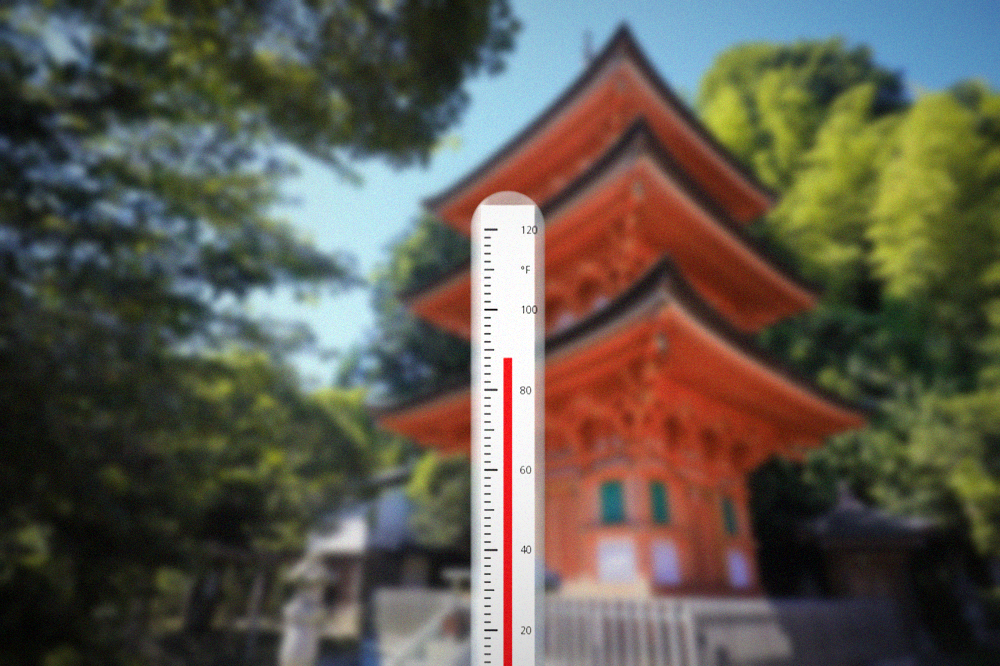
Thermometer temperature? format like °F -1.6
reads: °F 88
